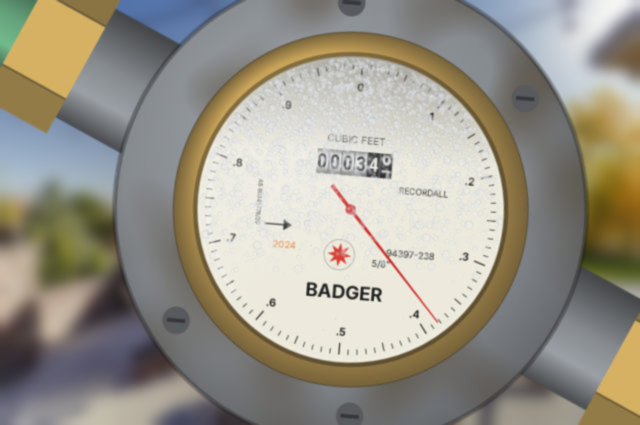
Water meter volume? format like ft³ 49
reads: ft³ 346.38
